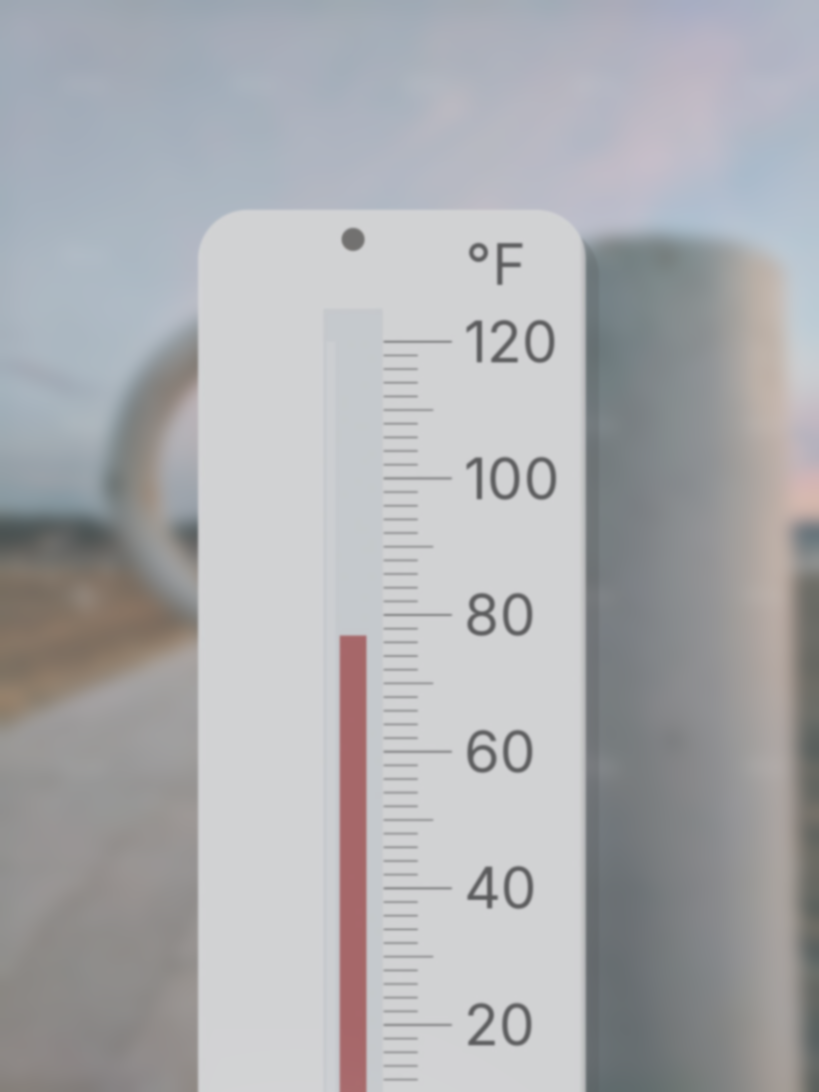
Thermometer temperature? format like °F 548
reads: °F 77
